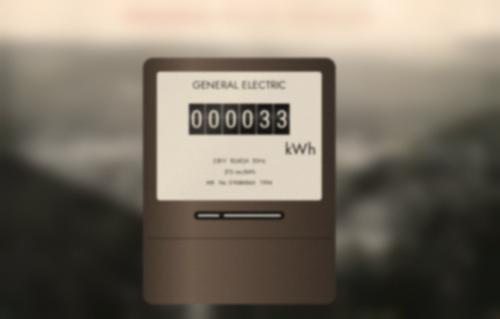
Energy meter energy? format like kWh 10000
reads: kWh 33
